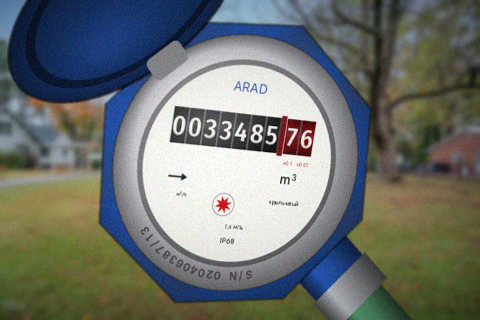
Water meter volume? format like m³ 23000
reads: m³ 33485.76
